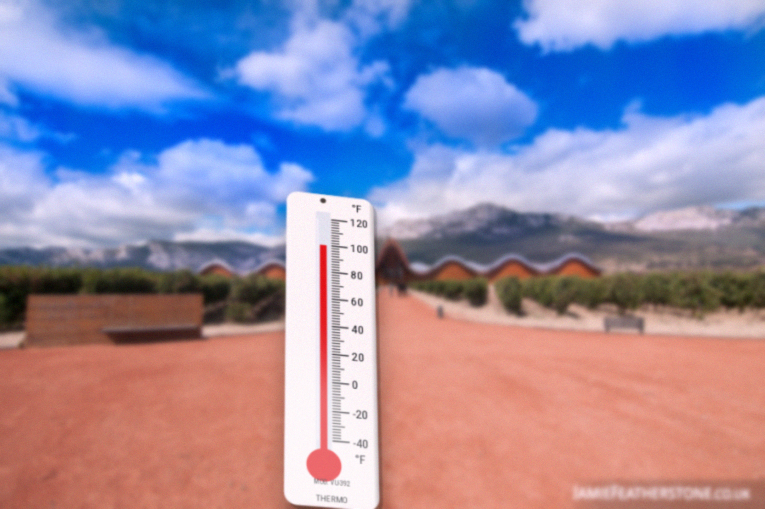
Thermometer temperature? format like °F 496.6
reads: °F 100
